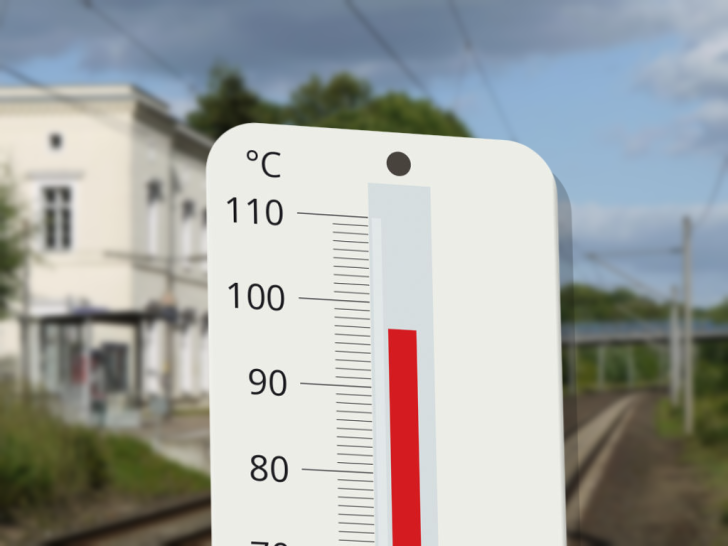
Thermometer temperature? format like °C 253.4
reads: °C 97
